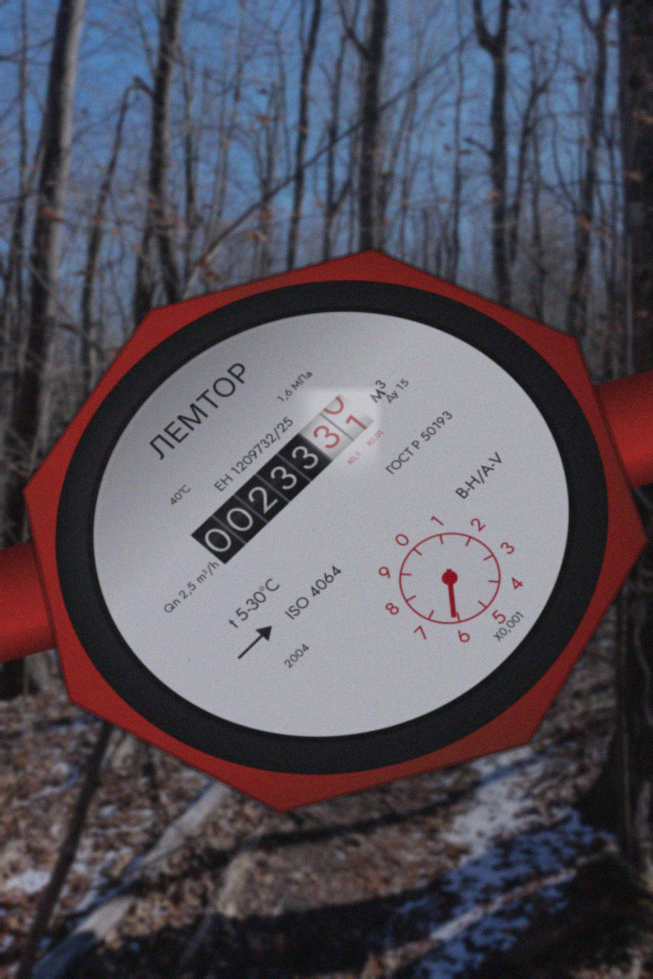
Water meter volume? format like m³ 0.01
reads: m³ 233.306
